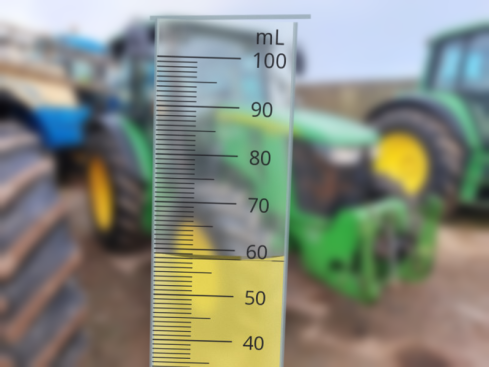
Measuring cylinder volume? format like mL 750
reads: mL 58
